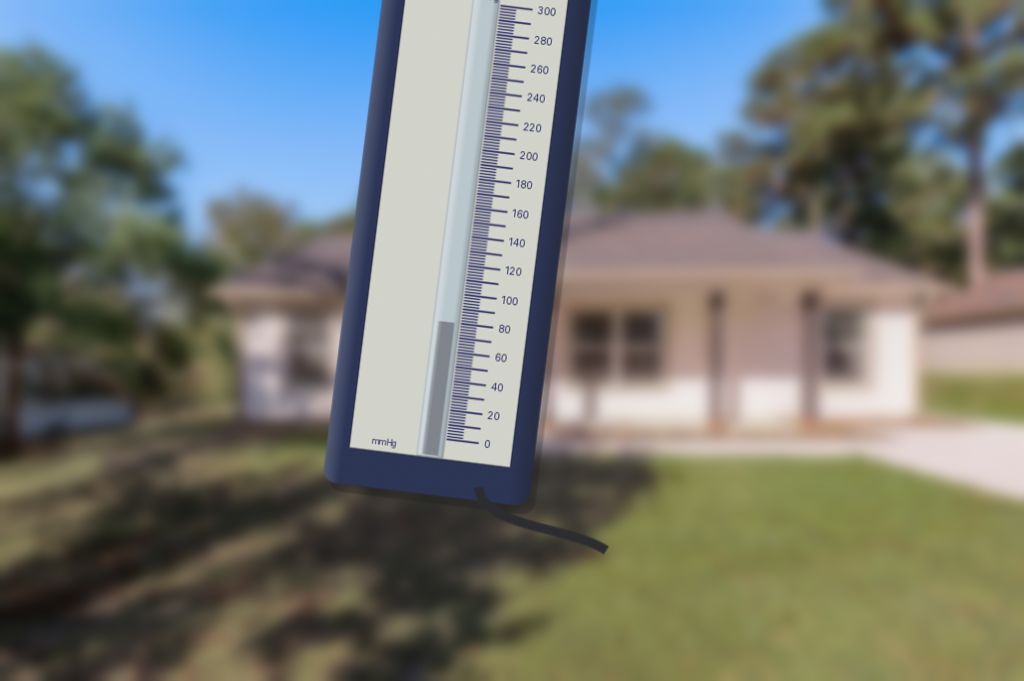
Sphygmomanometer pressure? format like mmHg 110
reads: mmHg 80
